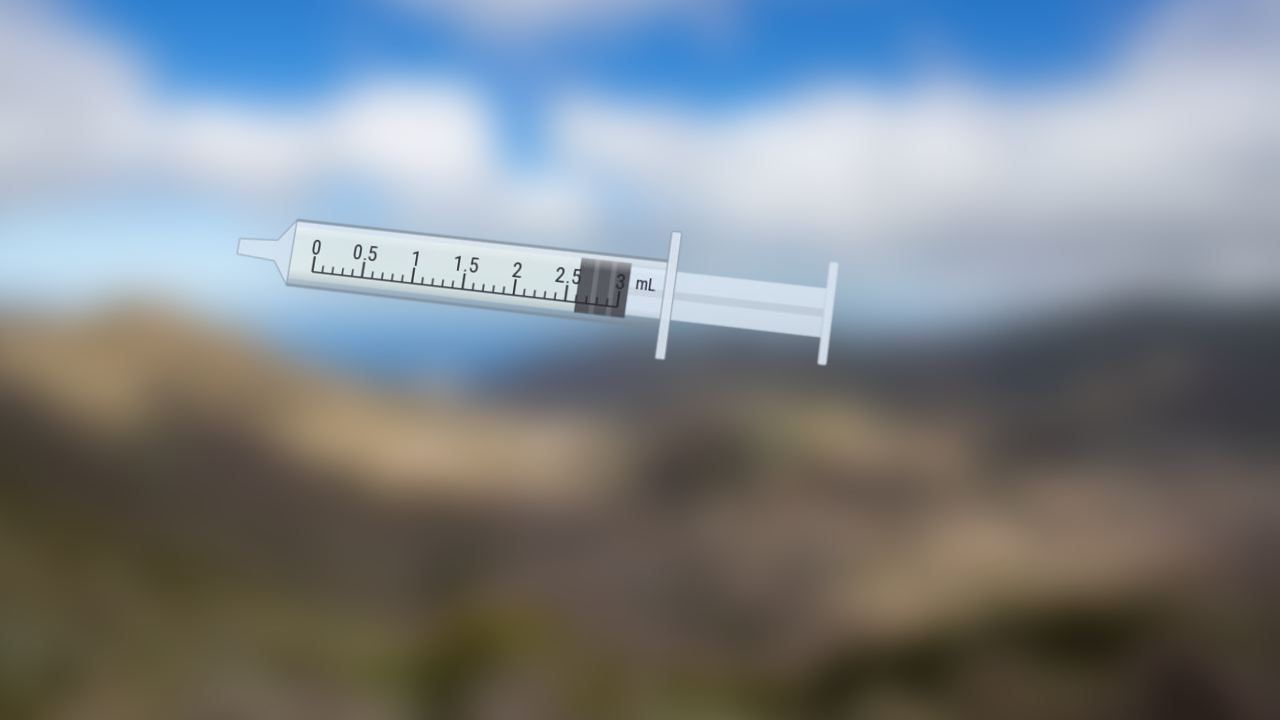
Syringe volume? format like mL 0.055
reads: mL 2.6
